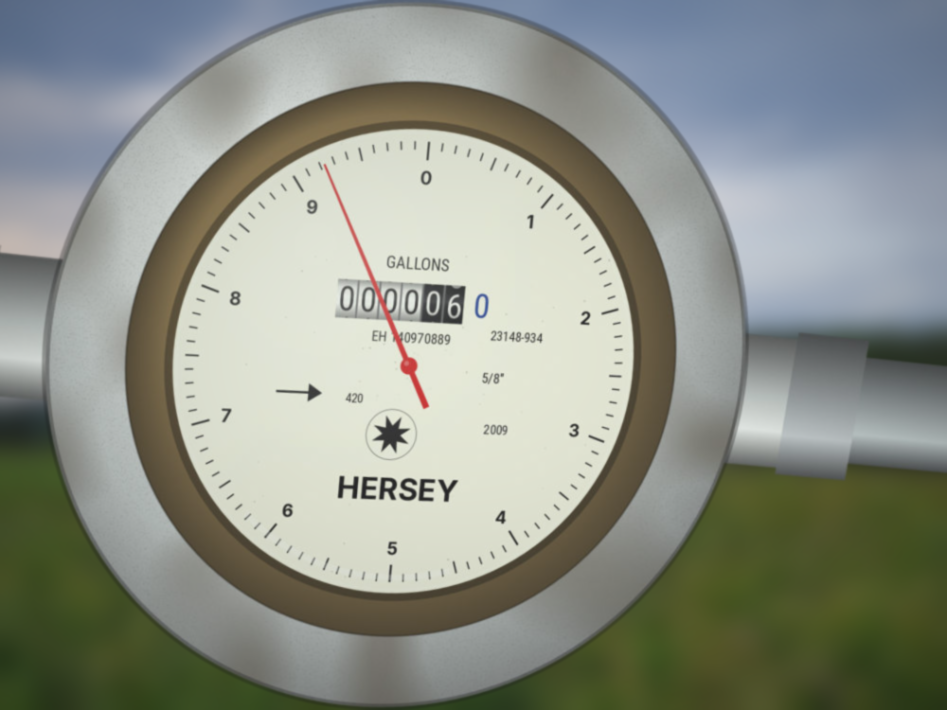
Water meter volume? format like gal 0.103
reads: gal 59.2
